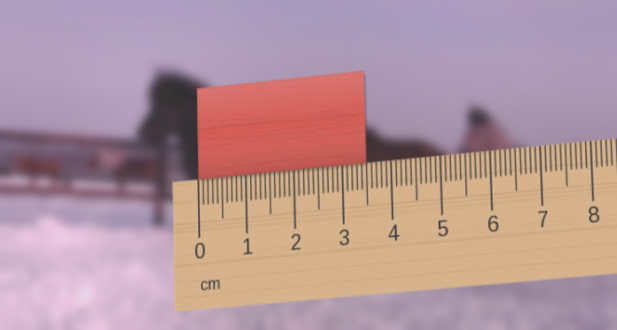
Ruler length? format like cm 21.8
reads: cm 3.5
